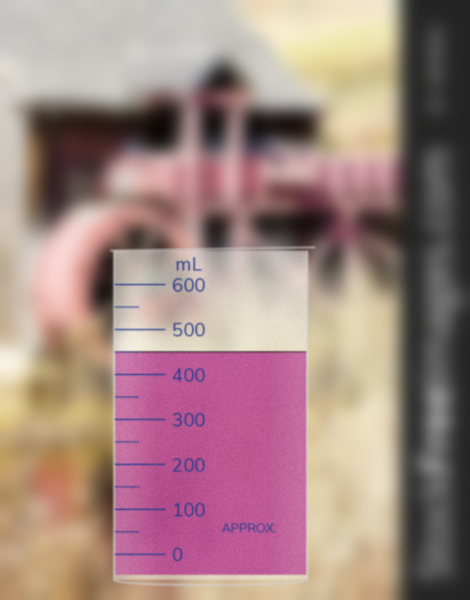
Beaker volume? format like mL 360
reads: mL 450
